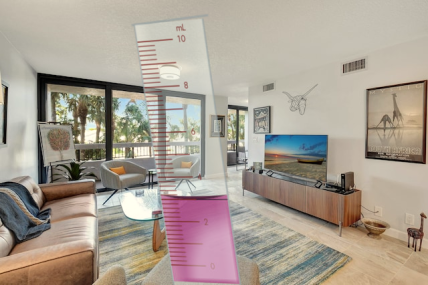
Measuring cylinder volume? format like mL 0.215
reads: mL 3
